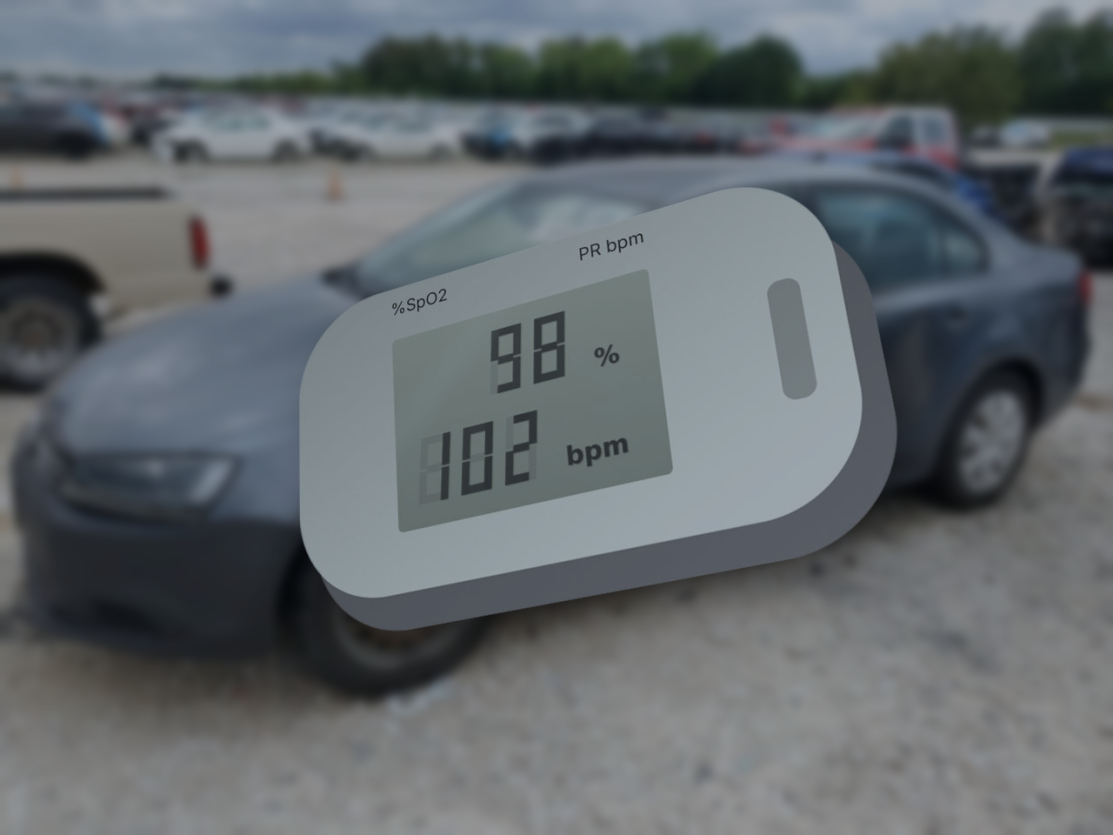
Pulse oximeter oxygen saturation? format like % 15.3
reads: % 98
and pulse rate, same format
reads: bpm 102
